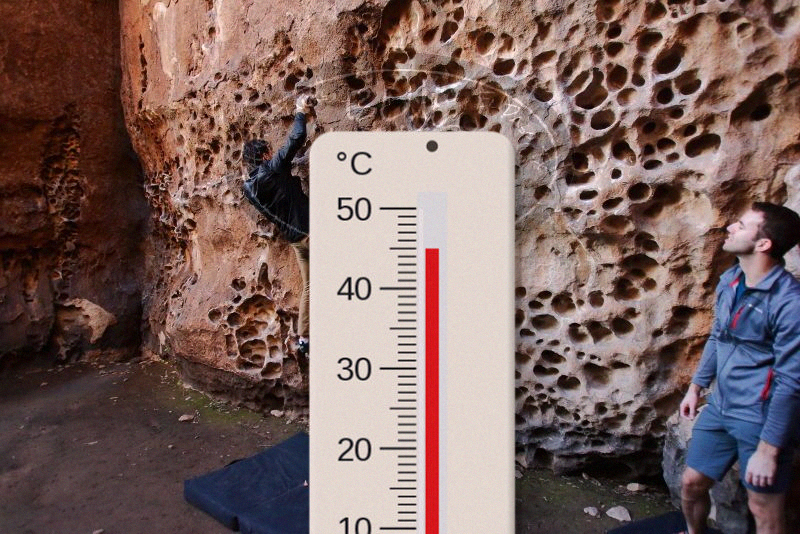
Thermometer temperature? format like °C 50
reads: °C 45
